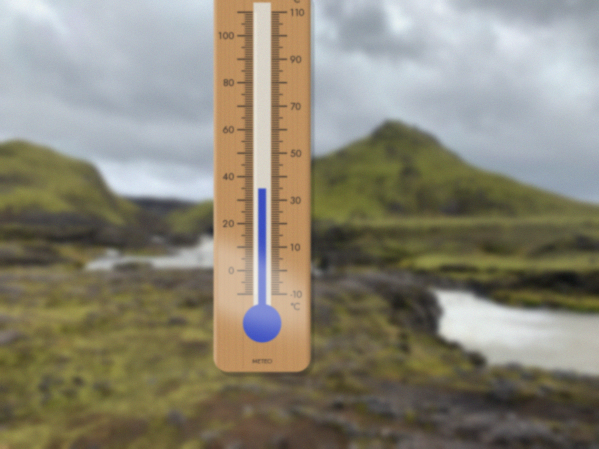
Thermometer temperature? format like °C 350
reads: °C 35
